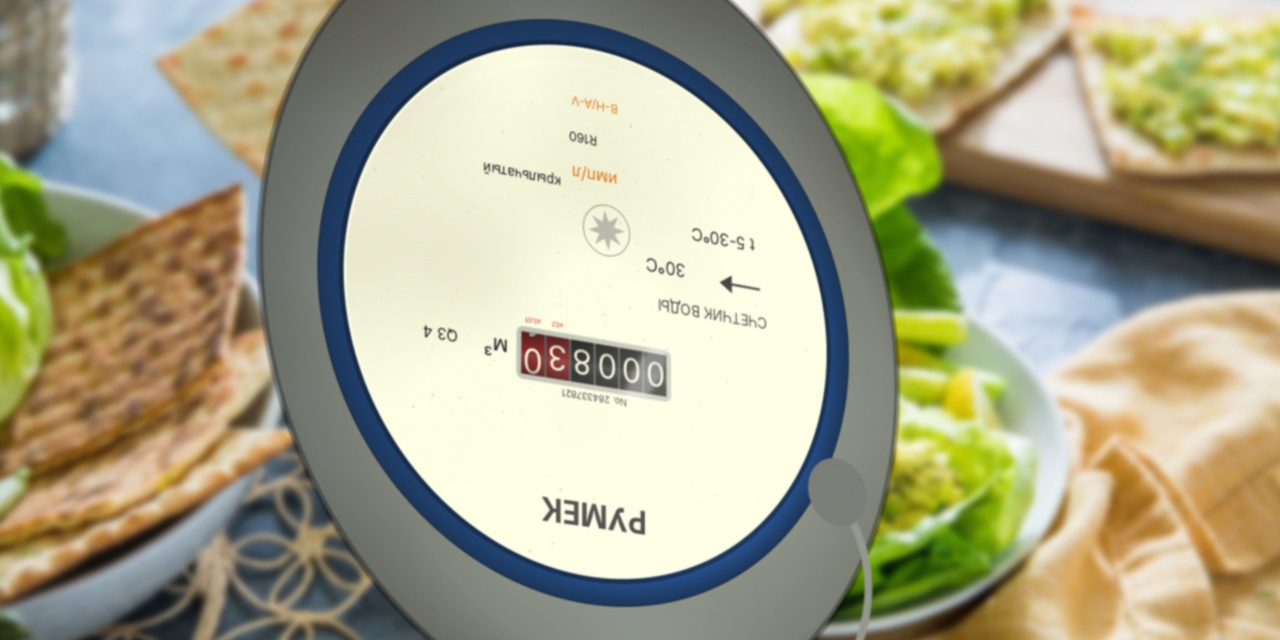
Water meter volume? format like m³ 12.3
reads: m³ 8.30
